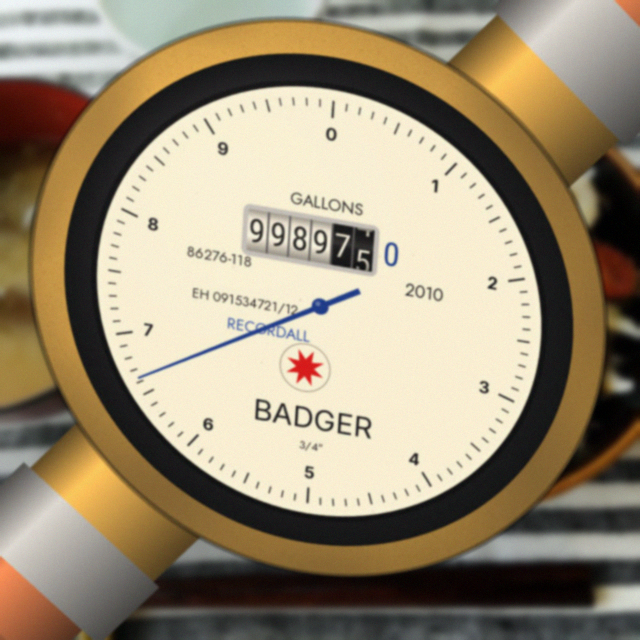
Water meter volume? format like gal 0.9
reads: gal 9989746.6
